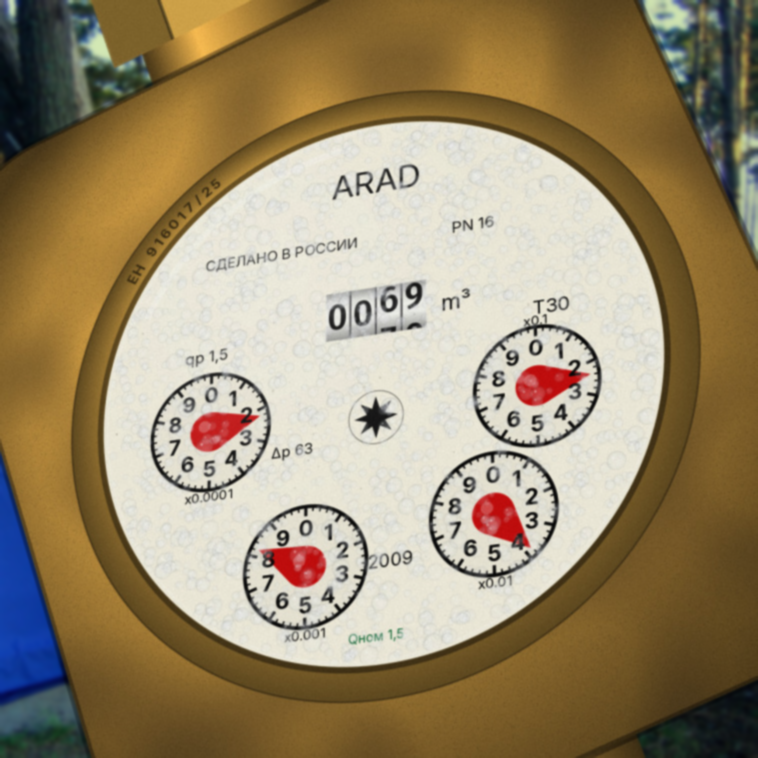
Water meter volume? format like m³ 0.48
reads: m³ 69.2382
